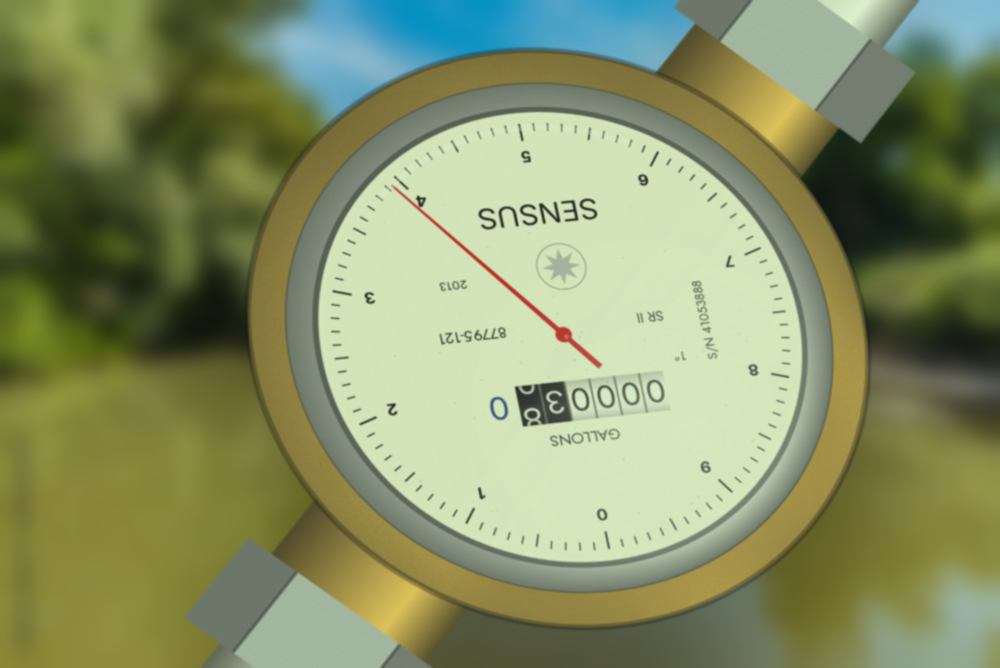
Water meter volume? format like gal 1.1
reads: gal 383.9
